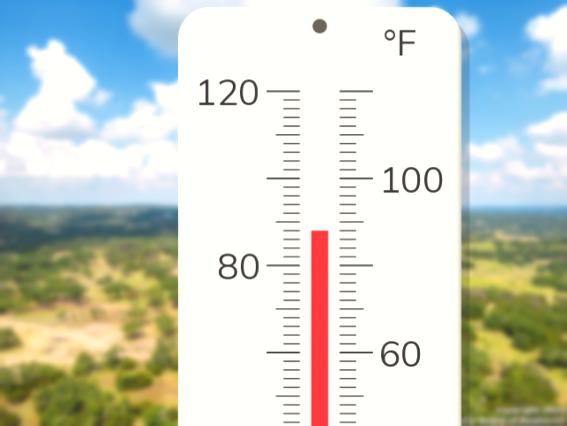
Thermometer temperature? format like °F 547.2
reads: °F 88
